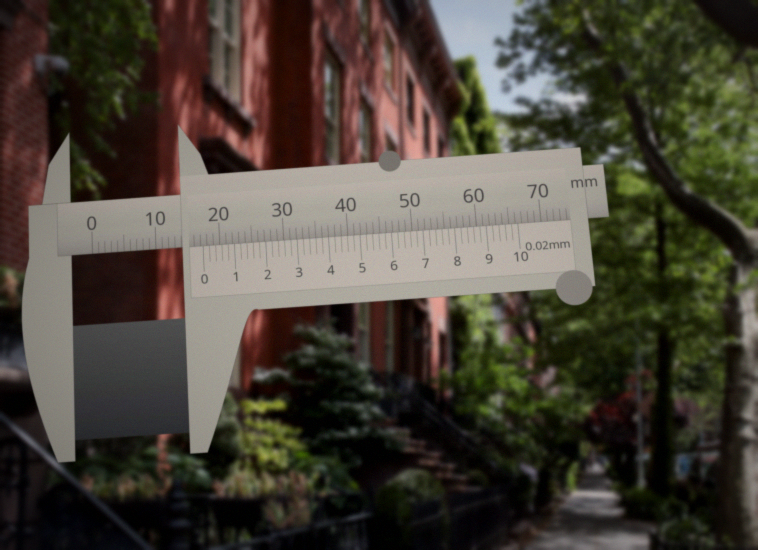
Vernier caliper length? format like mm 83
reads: mm 17.4
